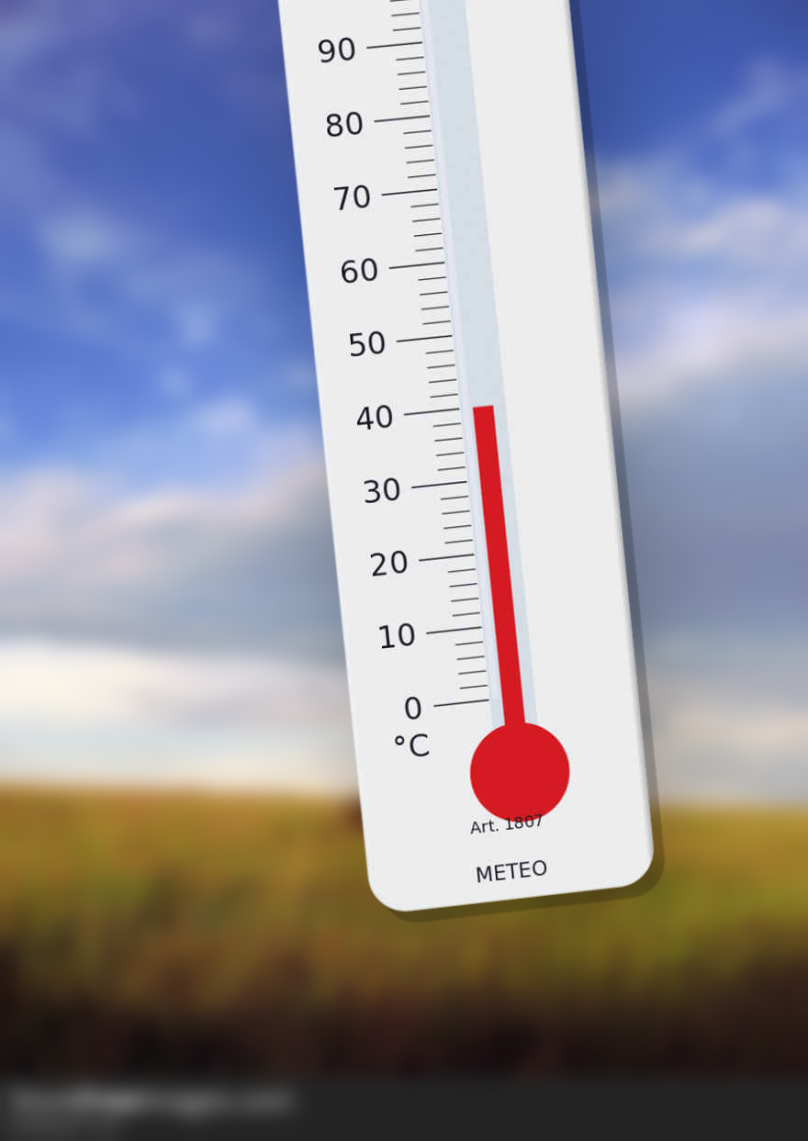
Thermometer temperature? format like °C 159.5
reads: °C 40
